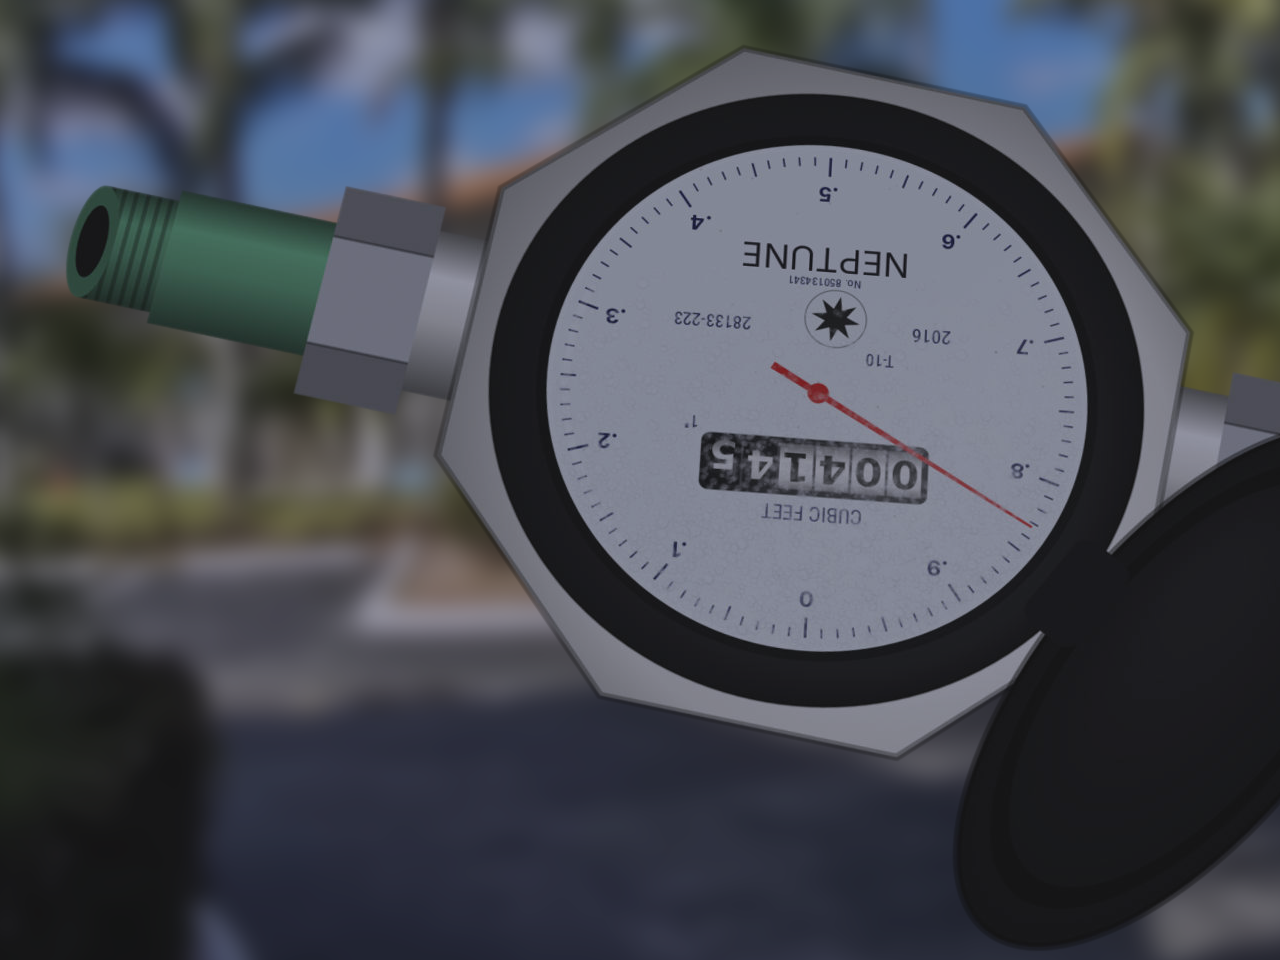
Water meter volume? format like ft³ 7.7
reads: ft³ 4144.83
